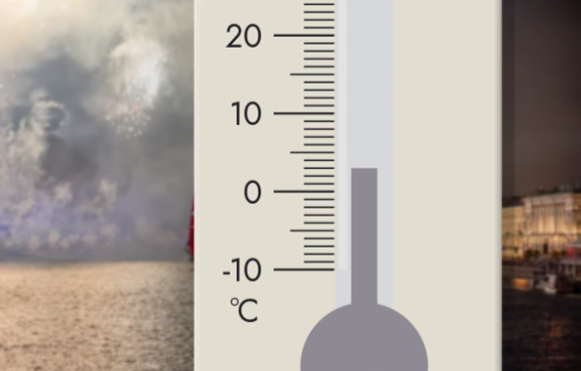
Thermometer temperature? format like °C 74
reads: °C 3
